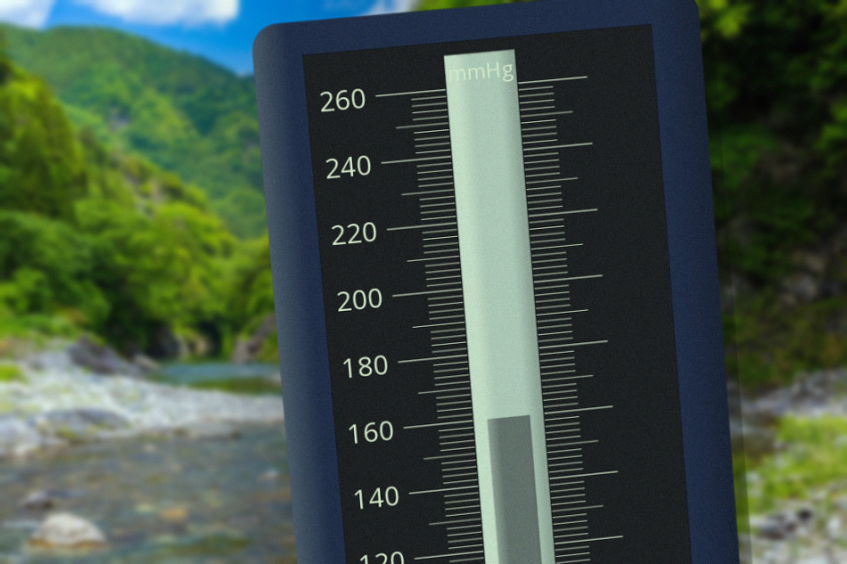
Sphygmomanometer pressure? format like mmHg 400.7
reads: mmHg 160
